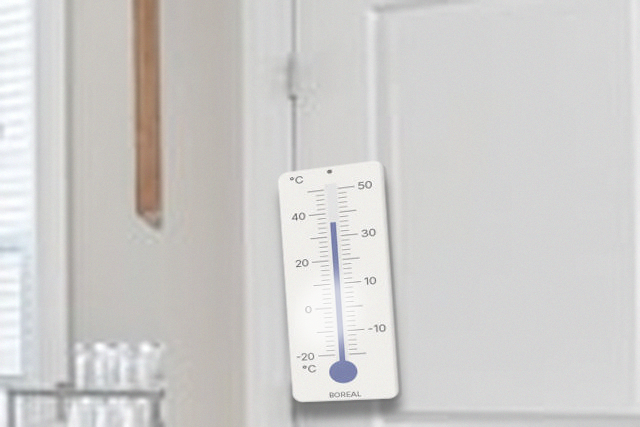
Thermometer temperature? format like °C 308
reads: °C 36
